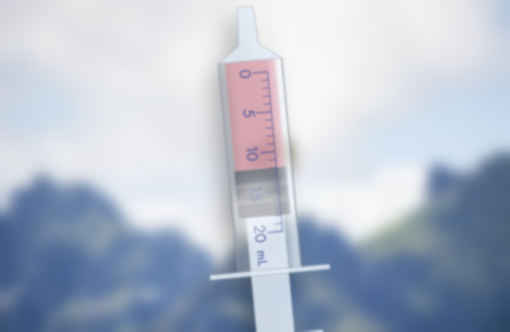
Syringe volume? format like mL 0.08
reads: mL 12
